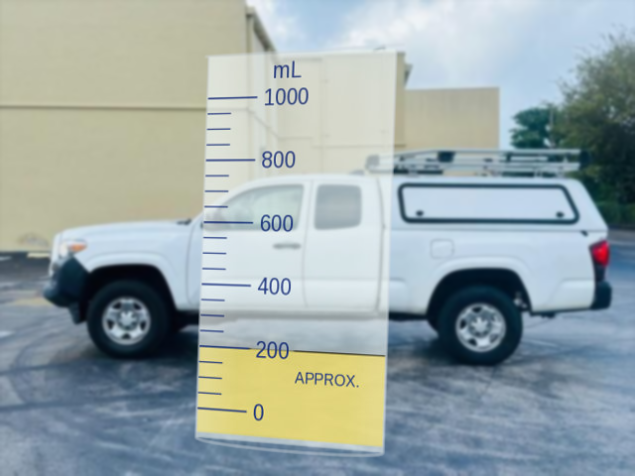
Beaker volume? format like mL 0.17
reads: mL 200
